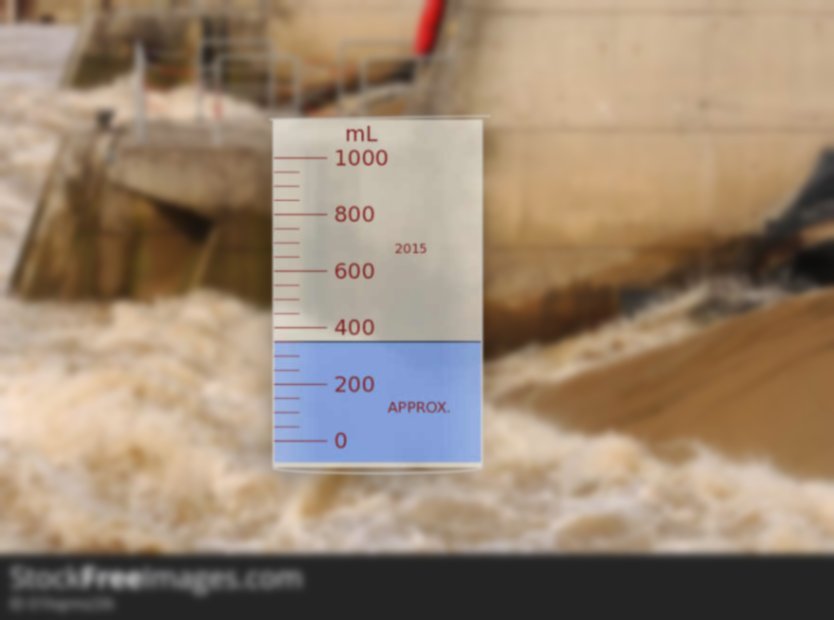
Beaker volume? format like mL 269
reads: mL 350
